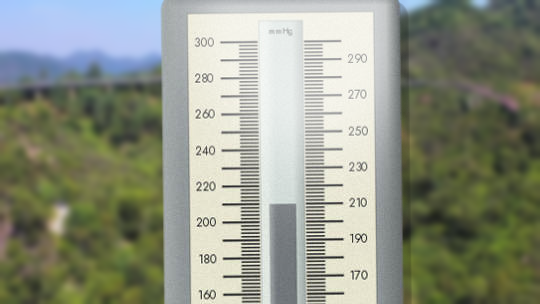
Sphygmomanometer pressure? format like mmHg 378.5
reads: mmHg 210
